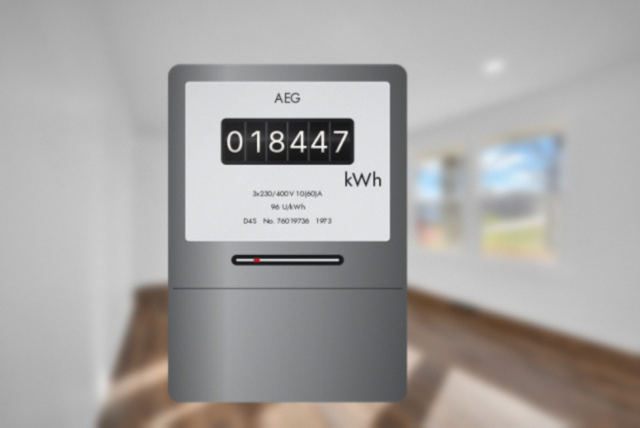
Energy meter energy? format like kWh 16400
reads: kWh 18447
